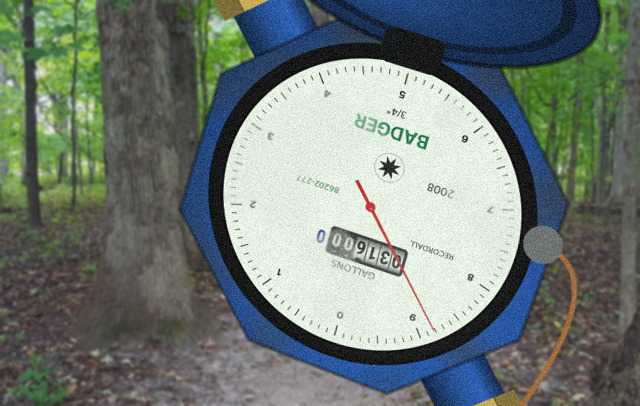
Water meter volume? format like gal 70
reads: gal 315998.8
